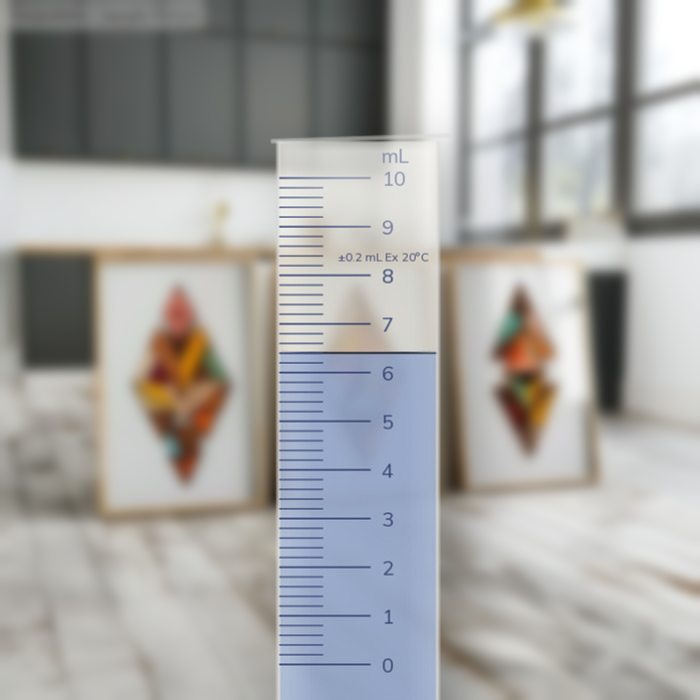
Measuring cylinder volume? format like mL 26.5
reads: mL 6.4
